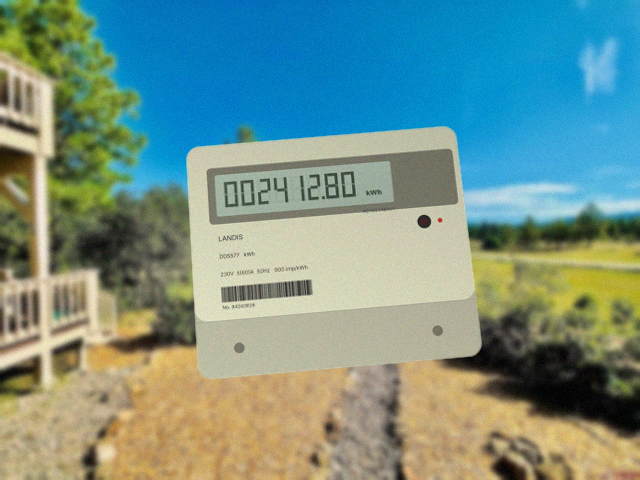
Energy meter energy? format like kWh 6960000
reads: kWh 2412.80
